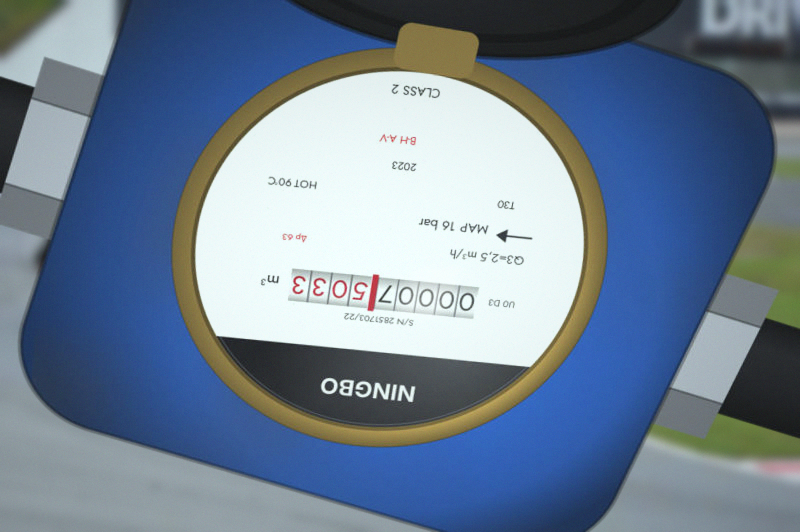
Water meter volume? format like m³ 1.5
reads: m³ 7.5033
